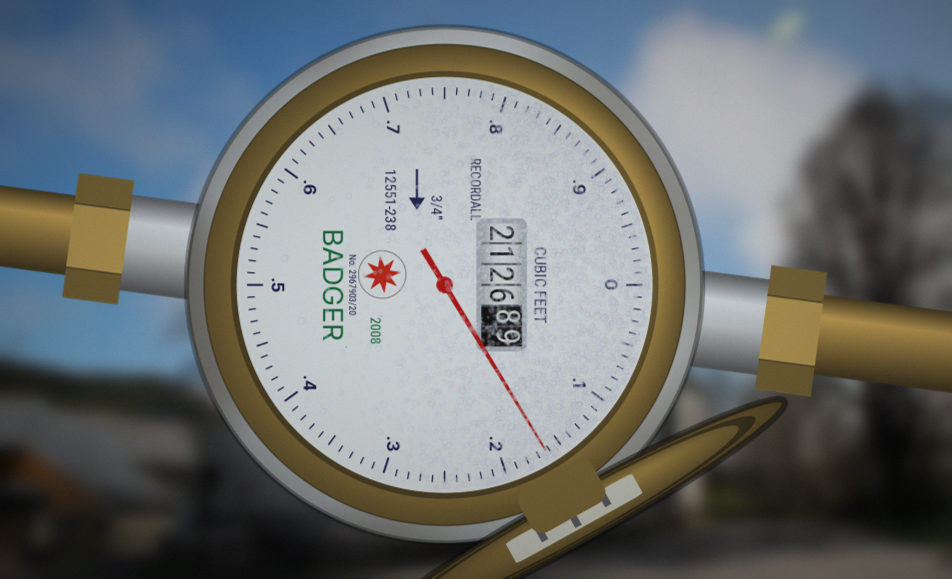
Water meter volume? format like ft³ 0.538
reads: ft³ 212689.16
